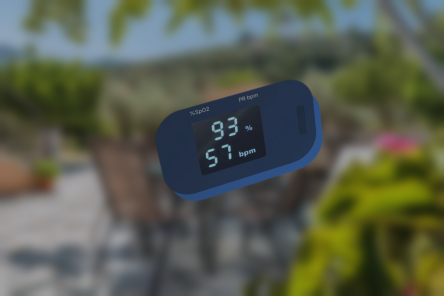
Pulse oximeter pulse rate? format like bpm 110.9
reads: bpm 57
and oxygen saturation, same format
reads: % 93
